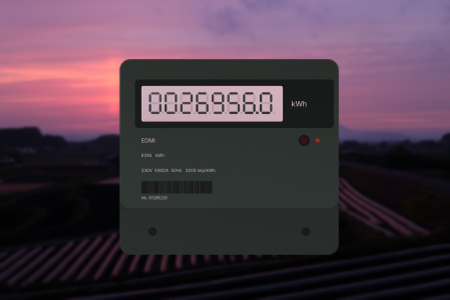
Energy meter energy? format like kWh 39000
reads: kWh 26956.0
